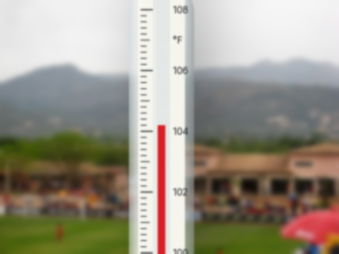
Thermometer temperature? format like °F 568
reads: °F 104.2
